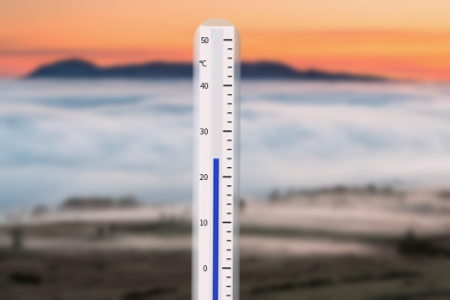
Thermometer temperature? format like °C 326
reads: °C 24
